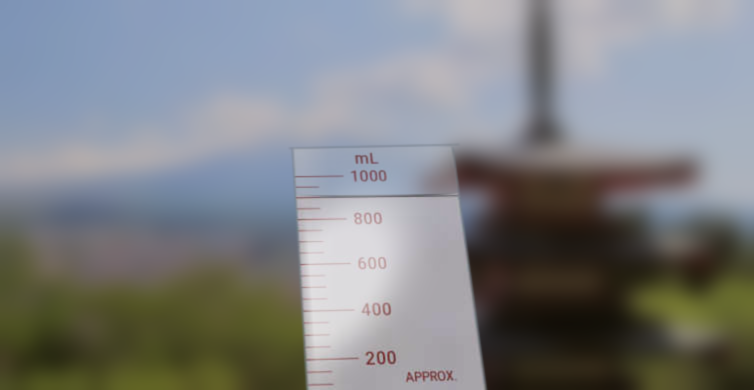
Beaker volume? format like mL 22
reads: mL 900
